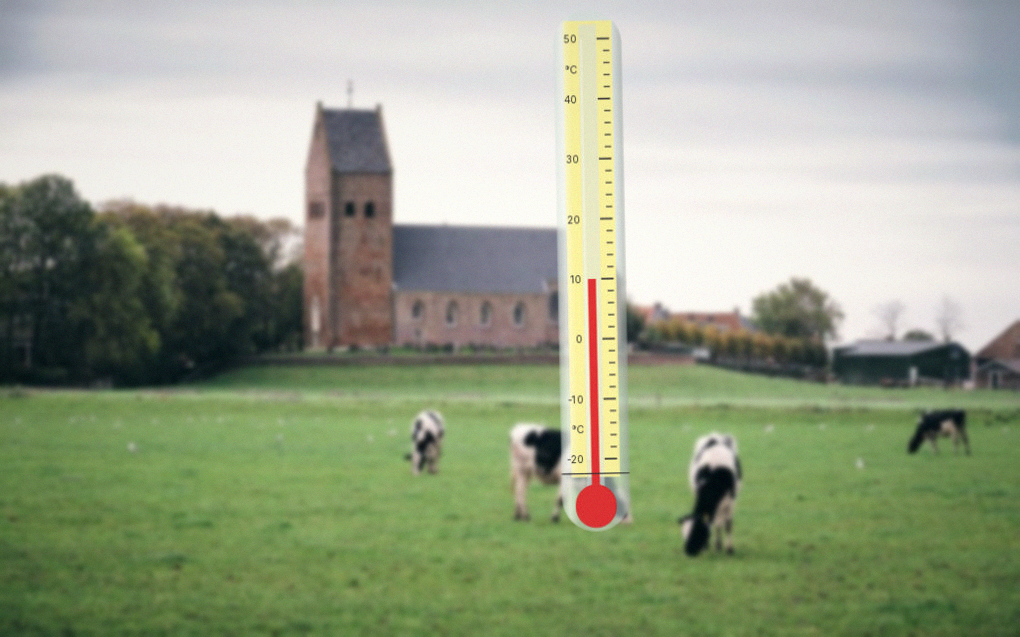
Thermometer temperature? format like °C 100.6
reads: °C 10
